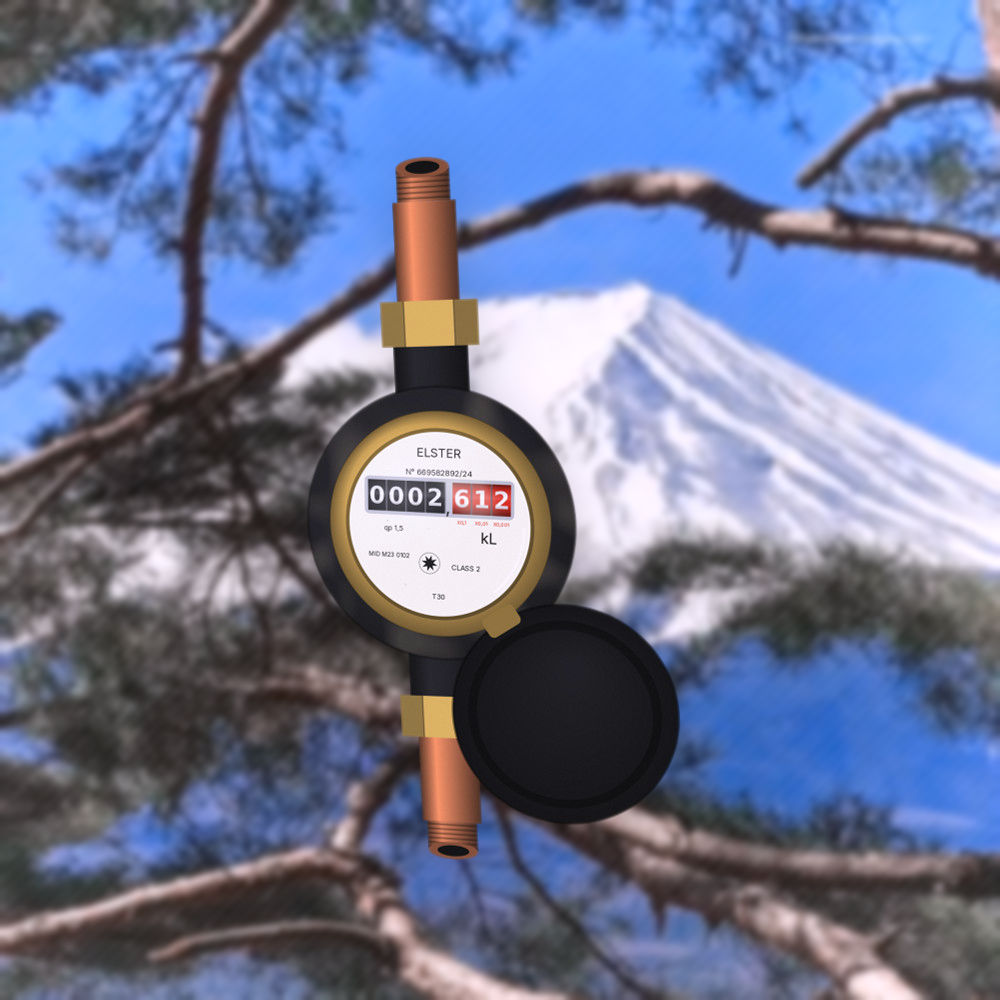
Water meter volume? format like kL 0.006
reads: kL 2.612
